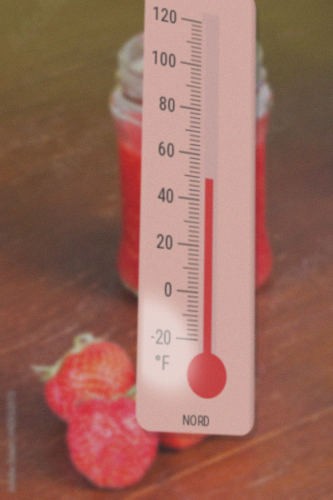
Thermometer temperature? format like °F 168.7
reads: °F 50
